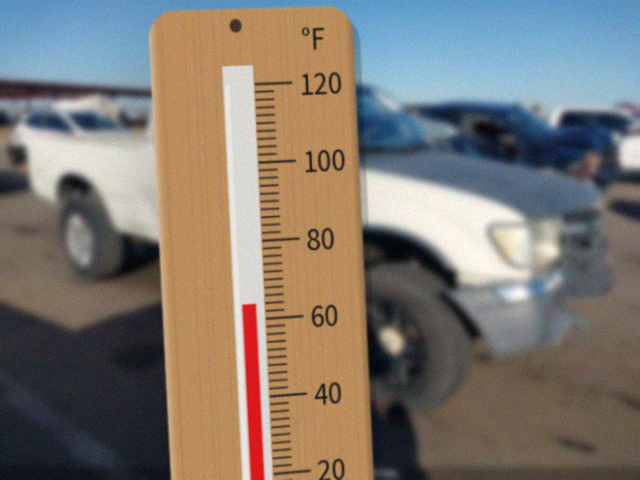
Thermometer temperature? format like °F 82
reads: °F 64
